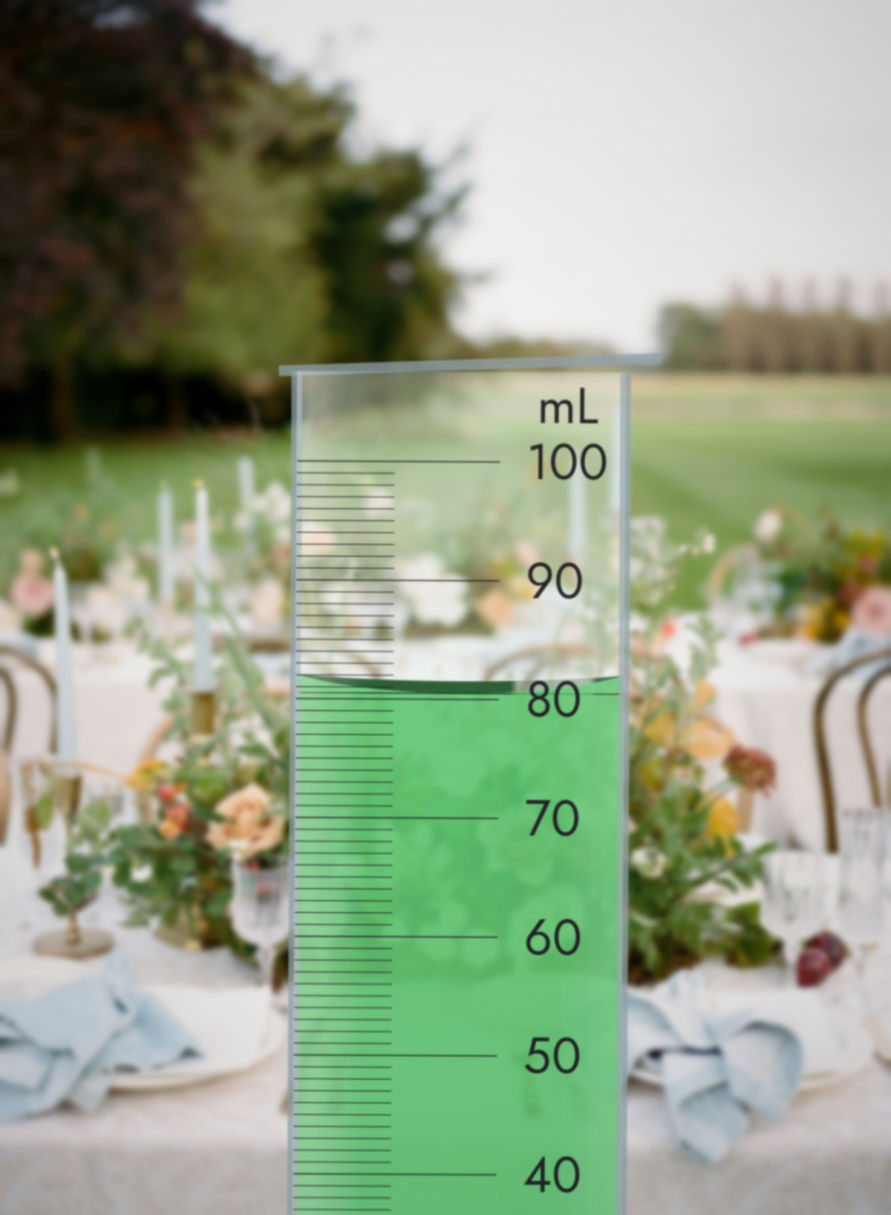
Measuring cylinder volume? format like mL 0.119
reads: mL 80.5
